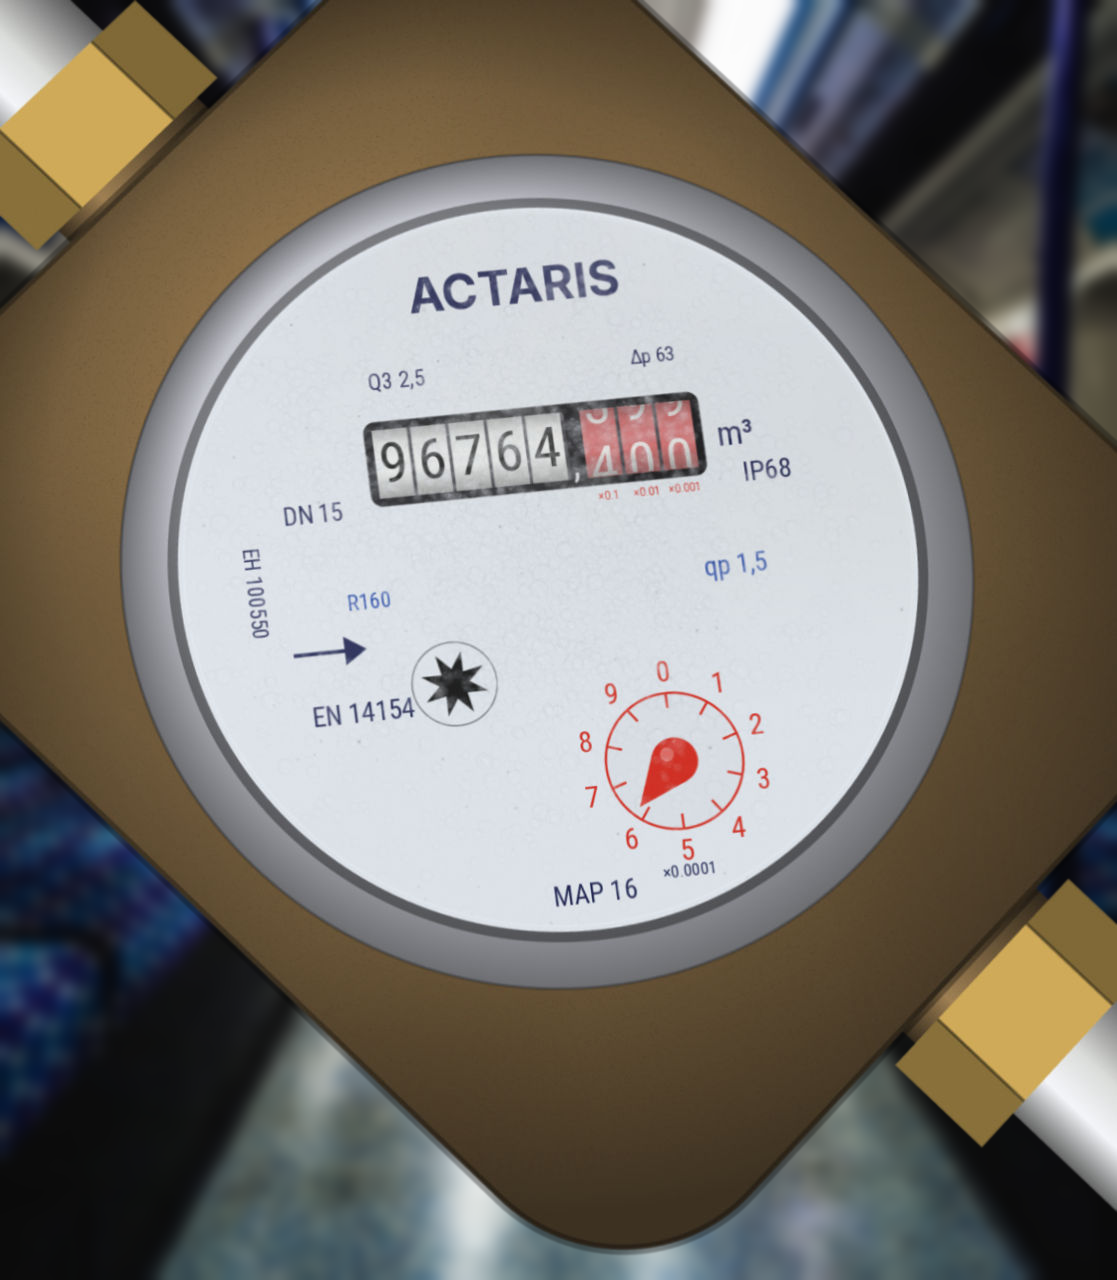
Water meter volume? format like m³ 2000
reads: m³ 96764.3996
